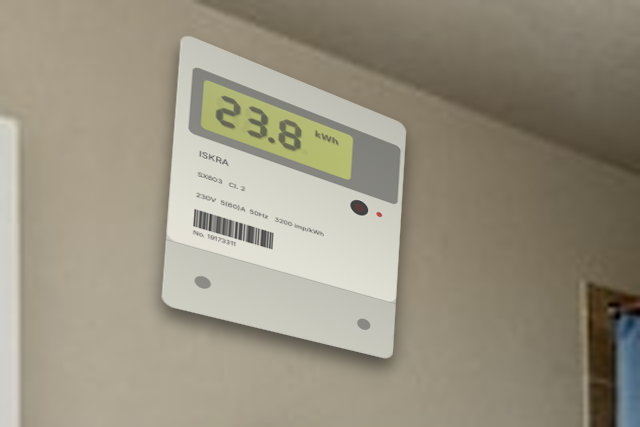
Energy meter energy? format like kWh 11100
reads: kWh 23.8
